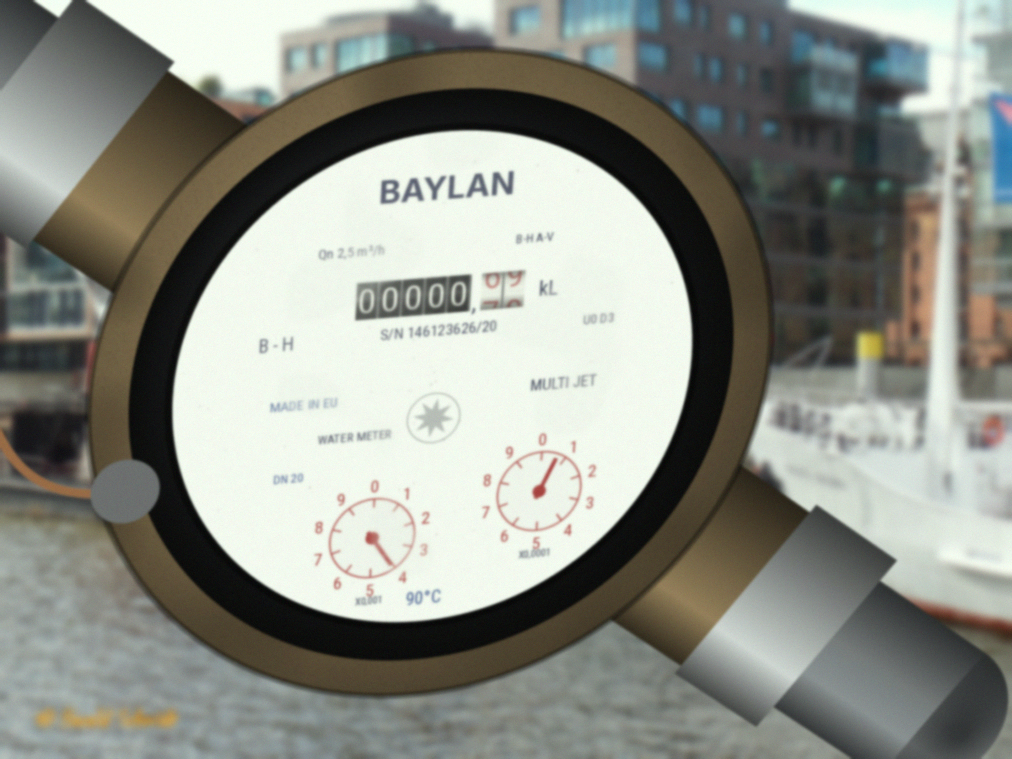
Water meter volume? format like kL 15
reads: kL 0.6940
